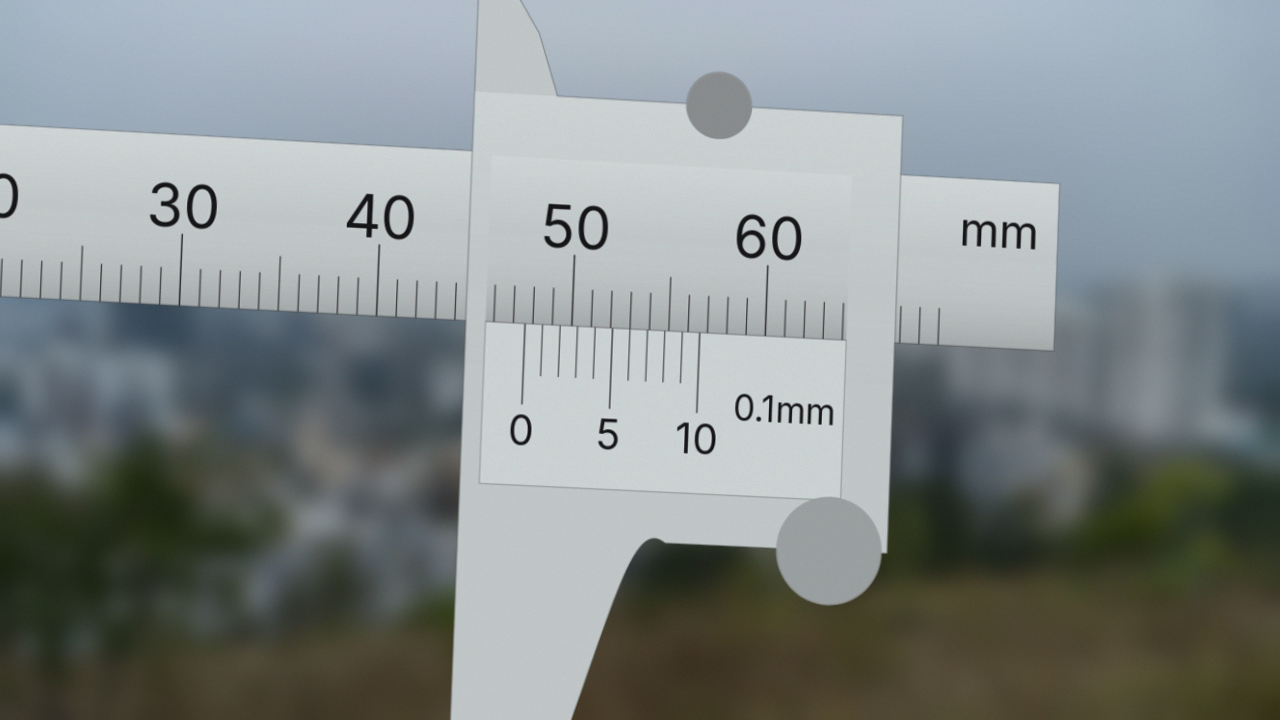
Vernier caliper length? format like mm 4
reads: mm 47.6
